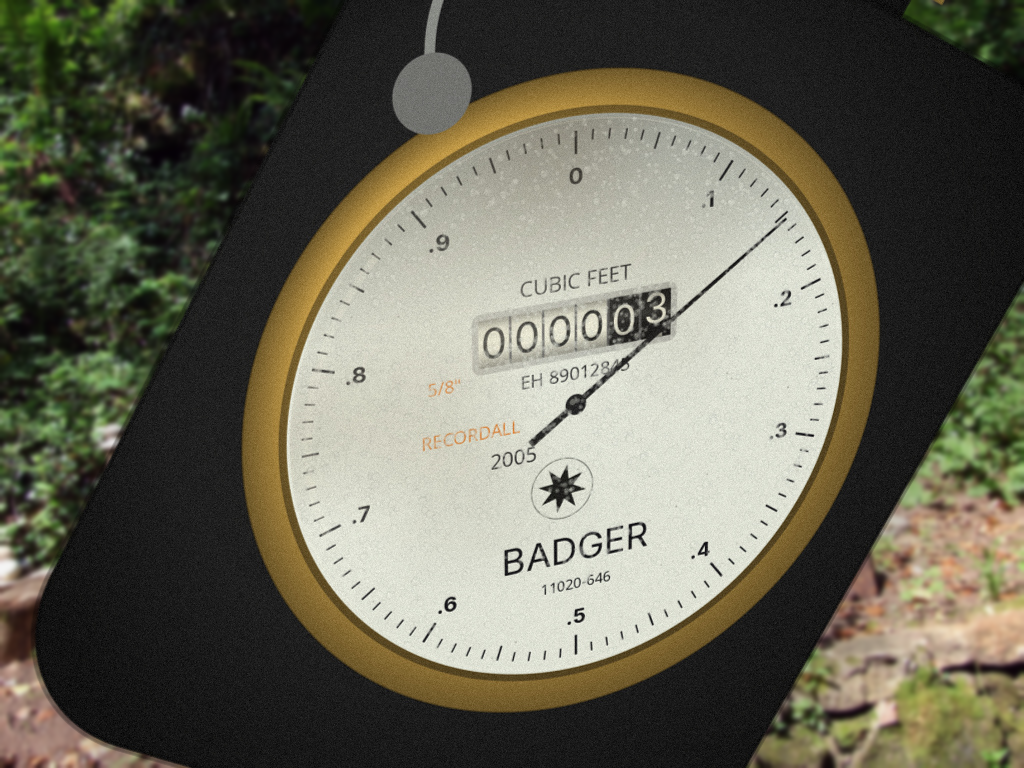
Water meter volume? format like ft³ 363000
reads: ft³ 3.15
